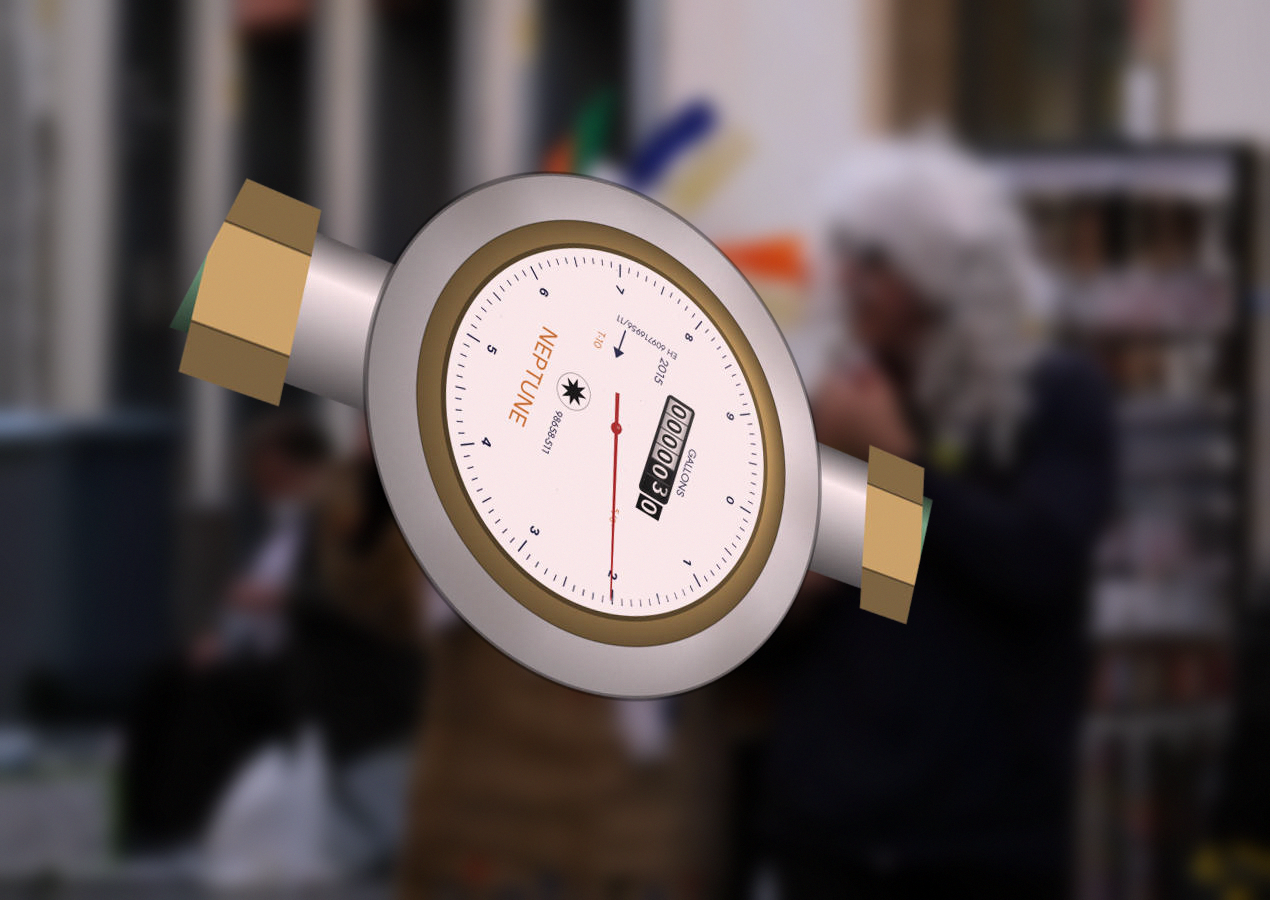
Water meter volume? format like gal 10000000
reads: gal 32.0
